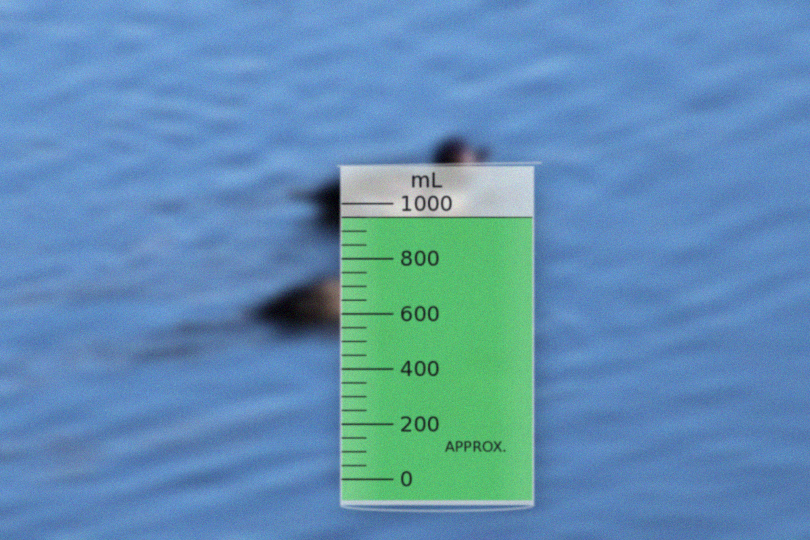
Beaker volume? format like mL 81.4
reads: mL 950
